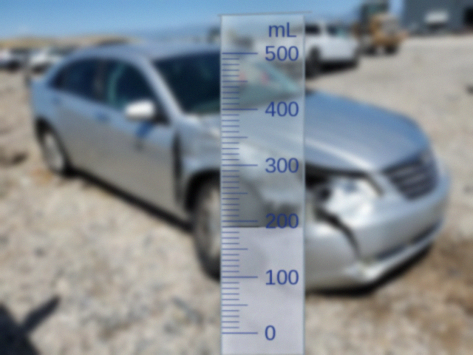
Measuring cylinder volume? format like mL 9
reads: mL 190
